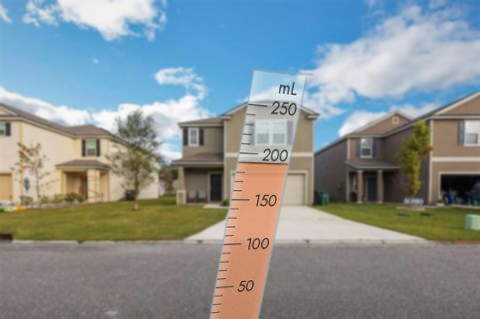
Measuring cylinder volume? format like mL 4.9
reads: mL 190
